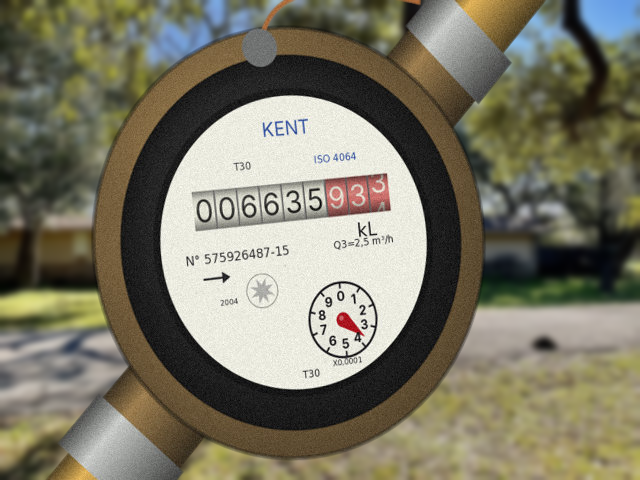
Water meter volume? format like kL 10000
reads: kL 6635.9333
